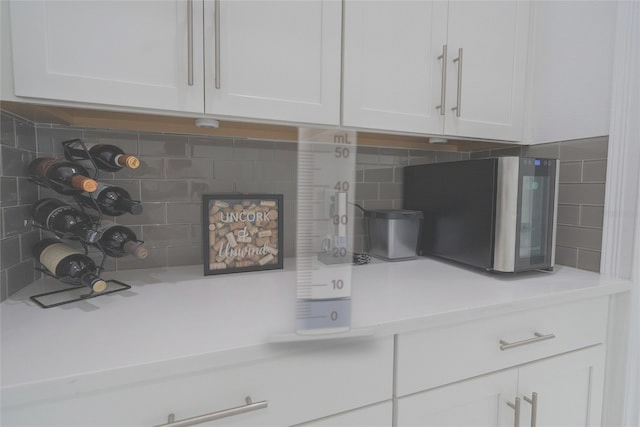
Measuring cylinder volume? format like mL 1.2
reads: mL 5
